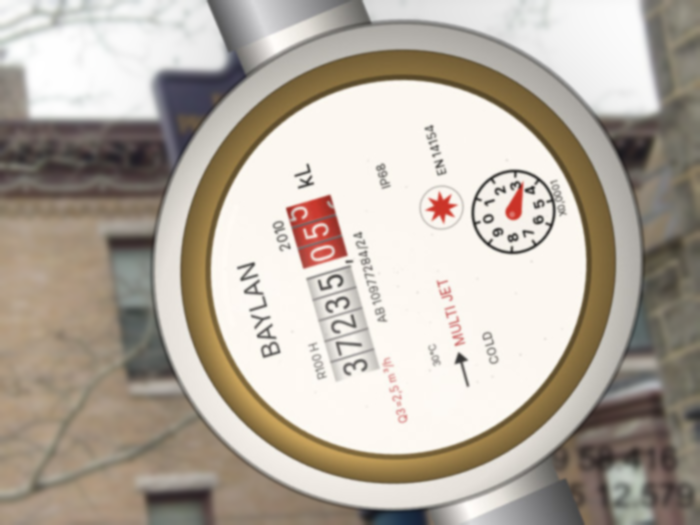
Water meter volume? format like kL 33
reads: kL 37235.0553
